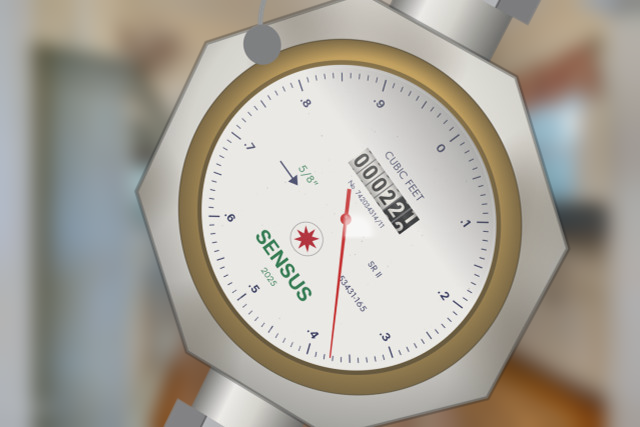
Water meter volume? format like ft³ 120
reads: ft³ 221.37
